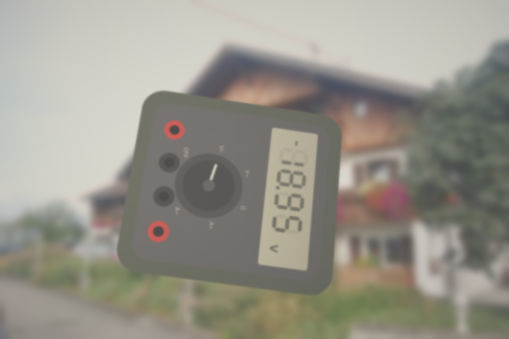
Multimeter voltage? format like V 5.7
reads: V -18.95
